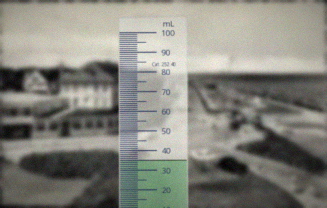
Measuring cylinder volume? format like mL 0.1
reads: mL 35
